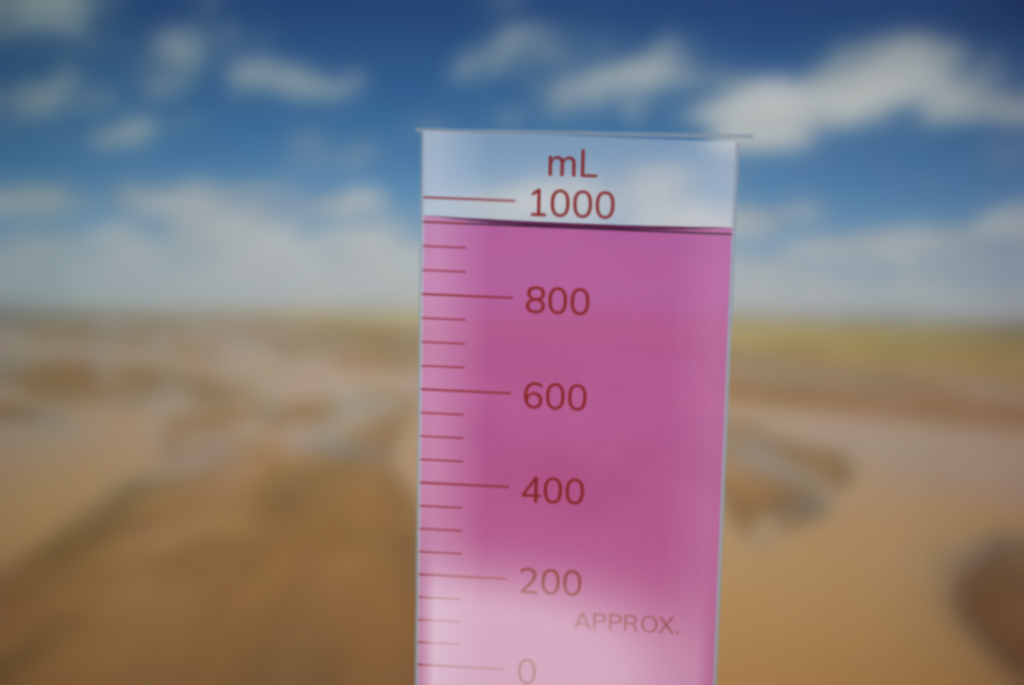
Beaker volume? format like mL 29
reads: mL 950
